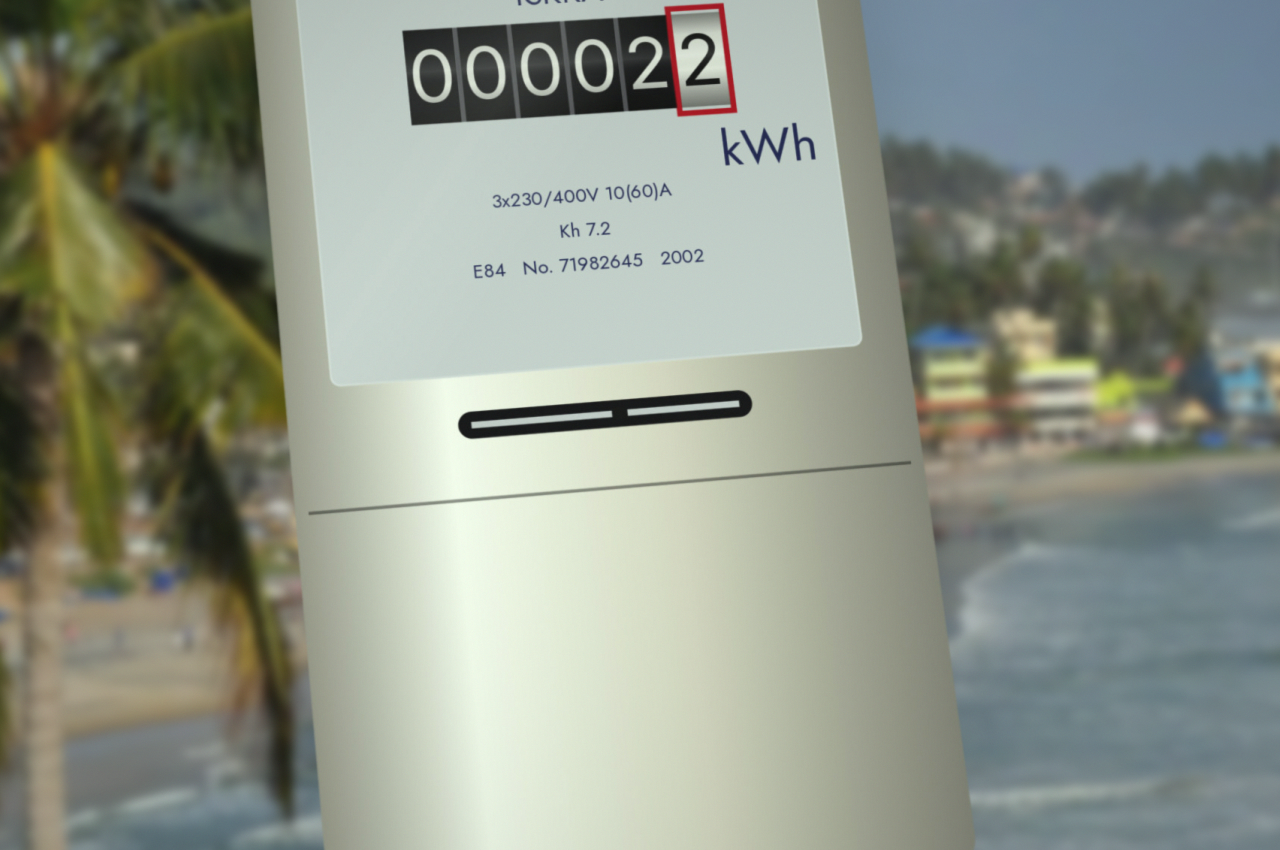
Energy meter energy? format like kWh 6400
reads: kWh 2.2
